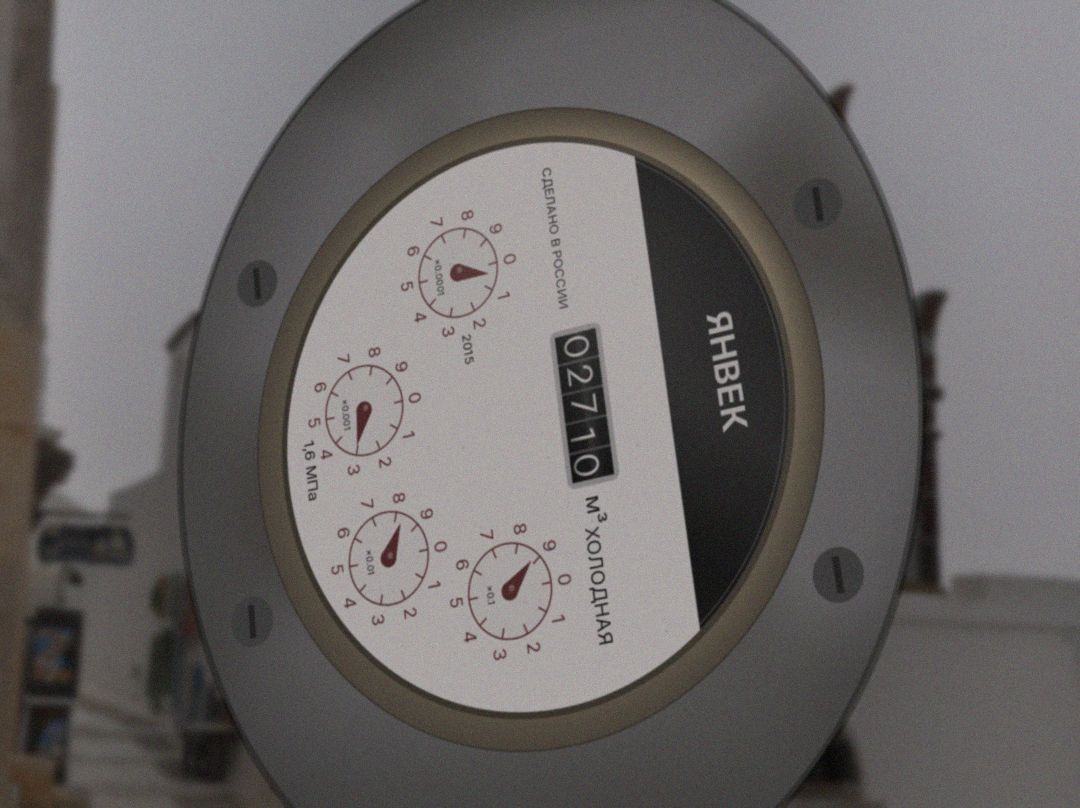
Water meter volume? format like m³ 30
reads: m³ 2709.8830
